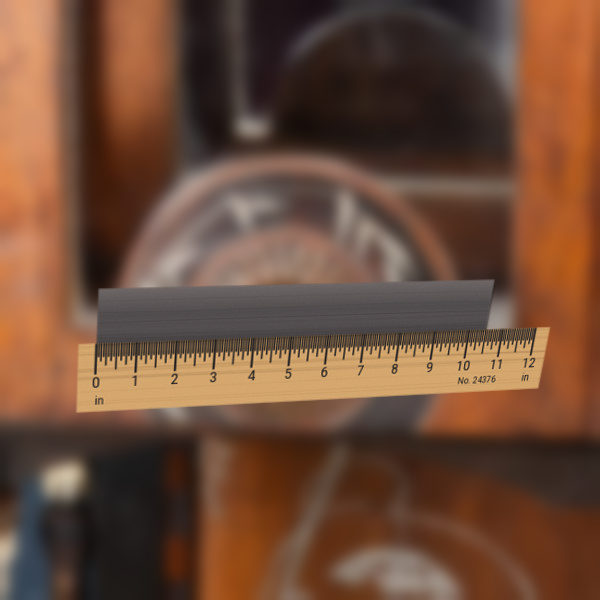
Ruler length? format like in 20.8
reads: in 10.5
